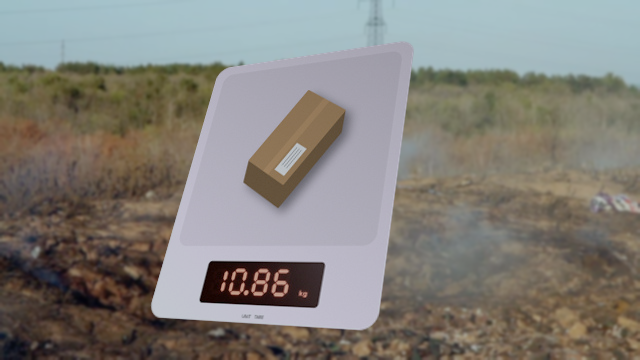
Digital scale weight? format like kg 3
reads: kg 10.86
